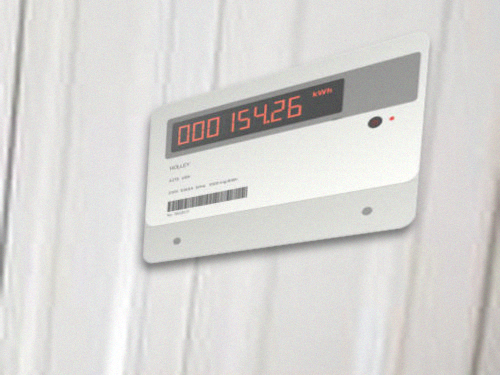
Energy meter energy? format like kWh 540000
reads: kWh 154.26
